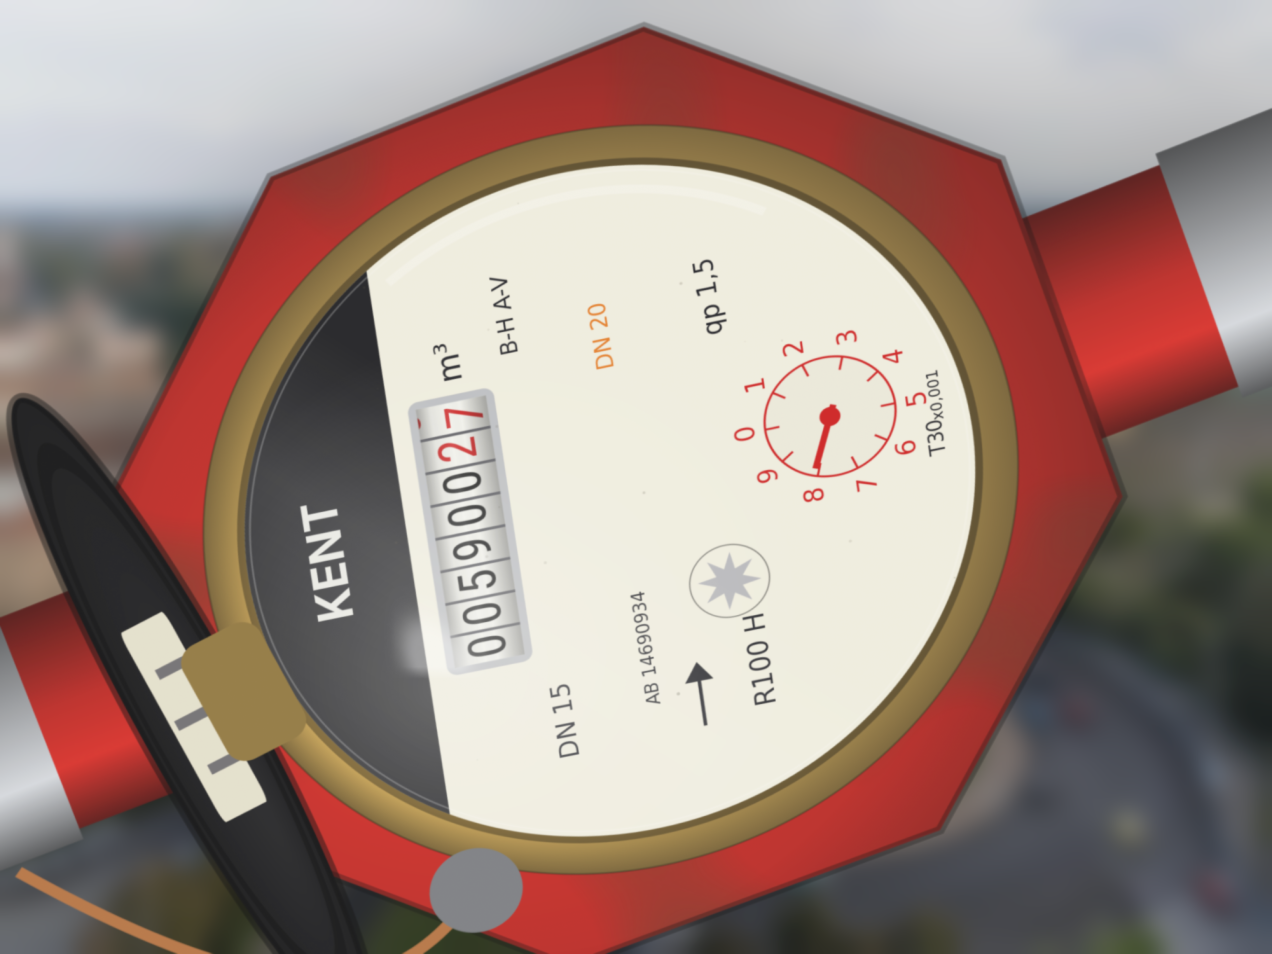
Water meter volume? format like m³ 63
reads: m³ 5900.268
